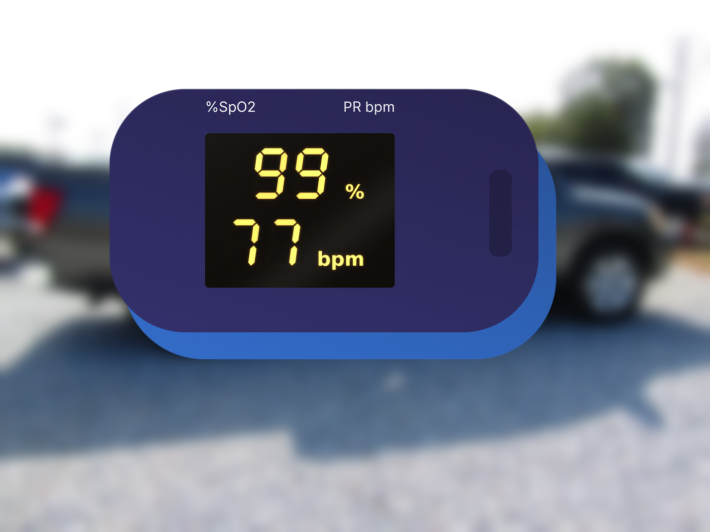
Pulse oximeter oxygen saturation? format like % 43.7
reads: % 99
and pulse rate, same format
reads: bpm 77
